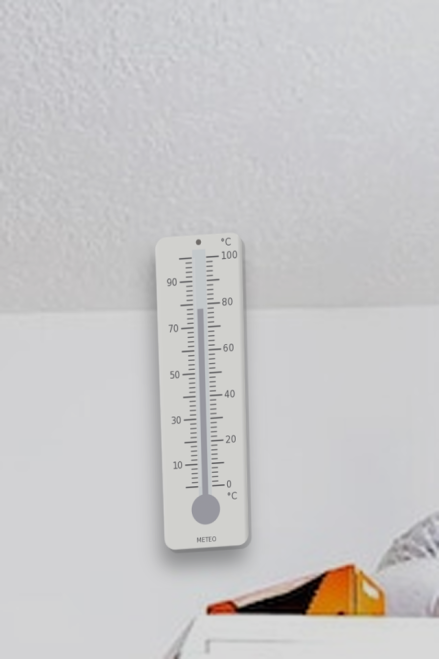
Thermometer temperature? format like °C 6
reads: °C 78
